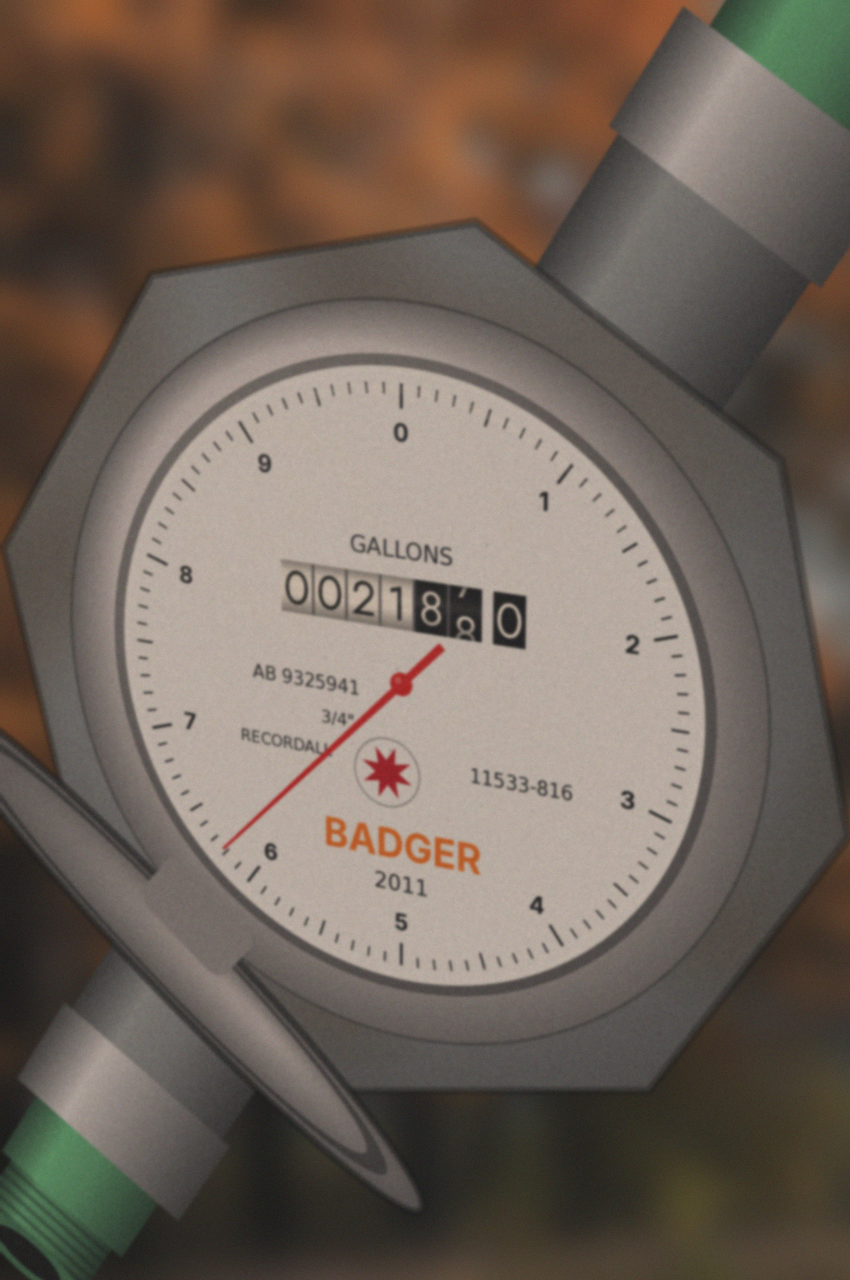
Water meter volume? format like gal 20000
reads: gal 21876.2
